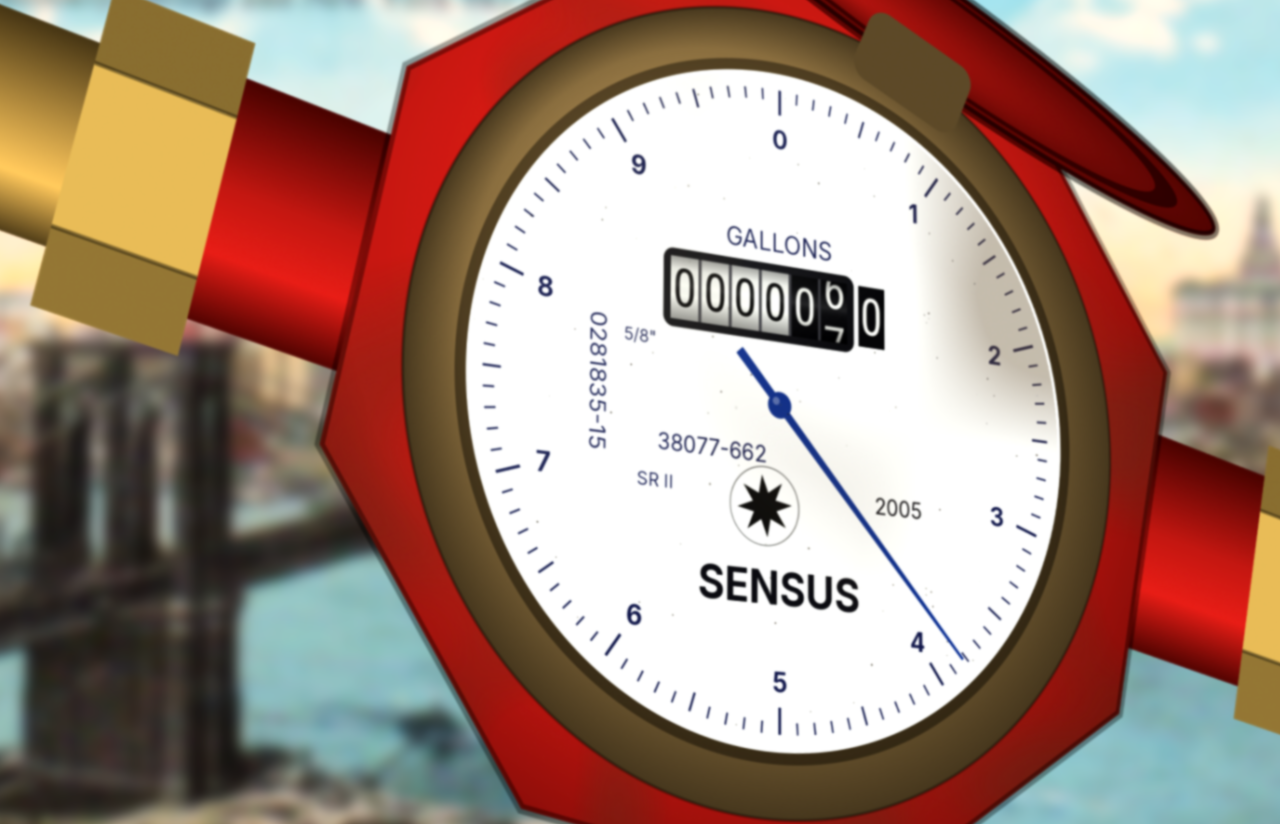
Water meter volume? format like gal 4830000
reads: gal 63.8
